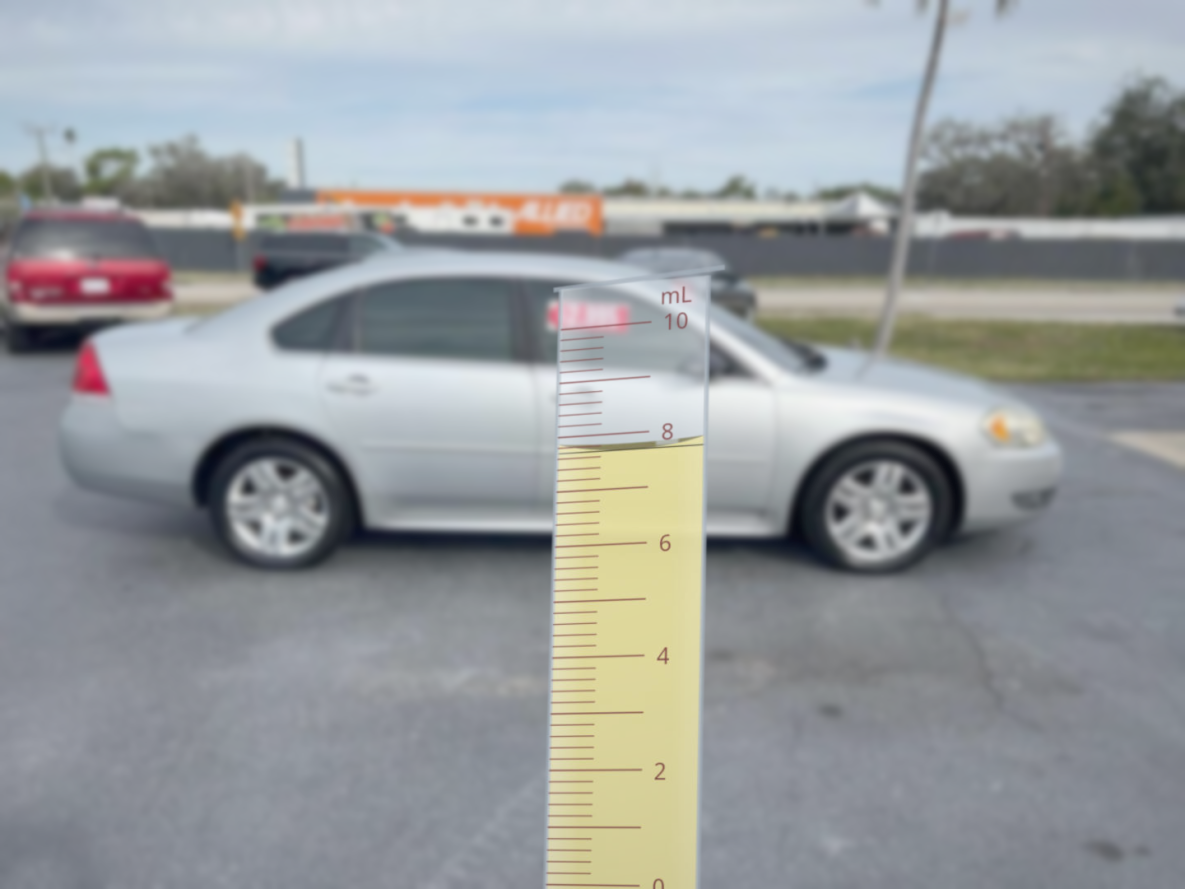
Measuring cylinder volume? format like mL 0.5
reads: mL 7.7
